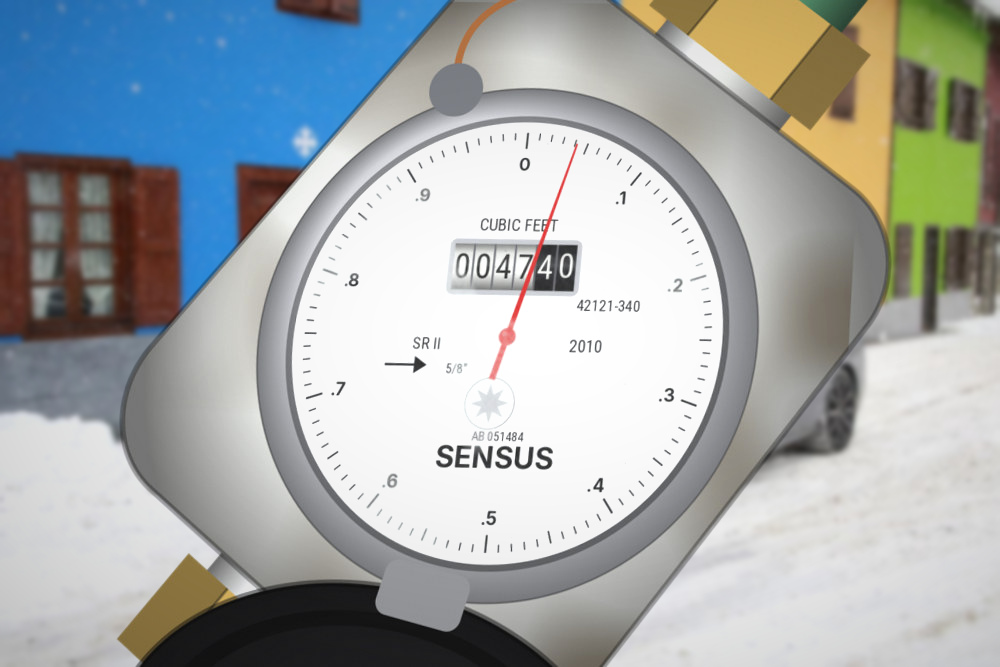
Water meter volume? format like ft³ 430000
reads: ft³ 4740.04
